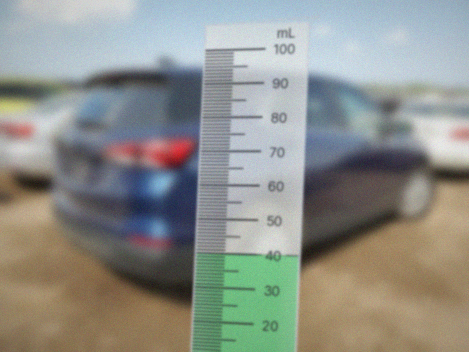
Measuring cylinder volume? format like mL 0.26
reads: mL 40
